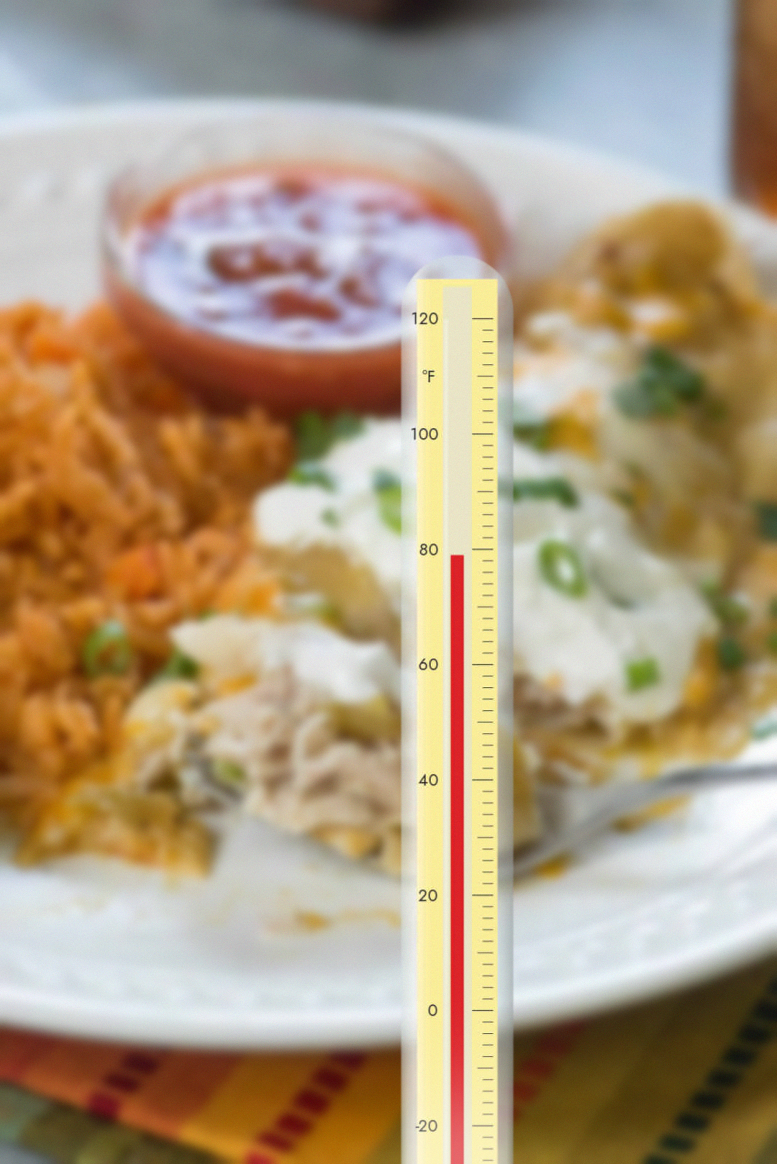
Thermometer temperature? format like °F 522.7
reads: °F 79
